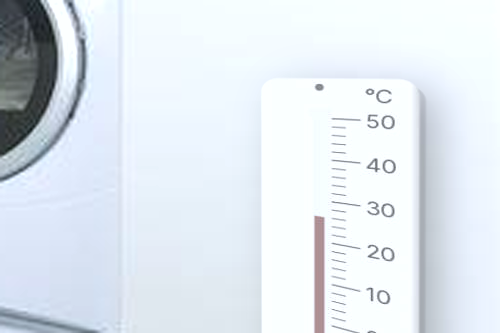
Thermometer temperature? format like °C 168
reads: °C 26
